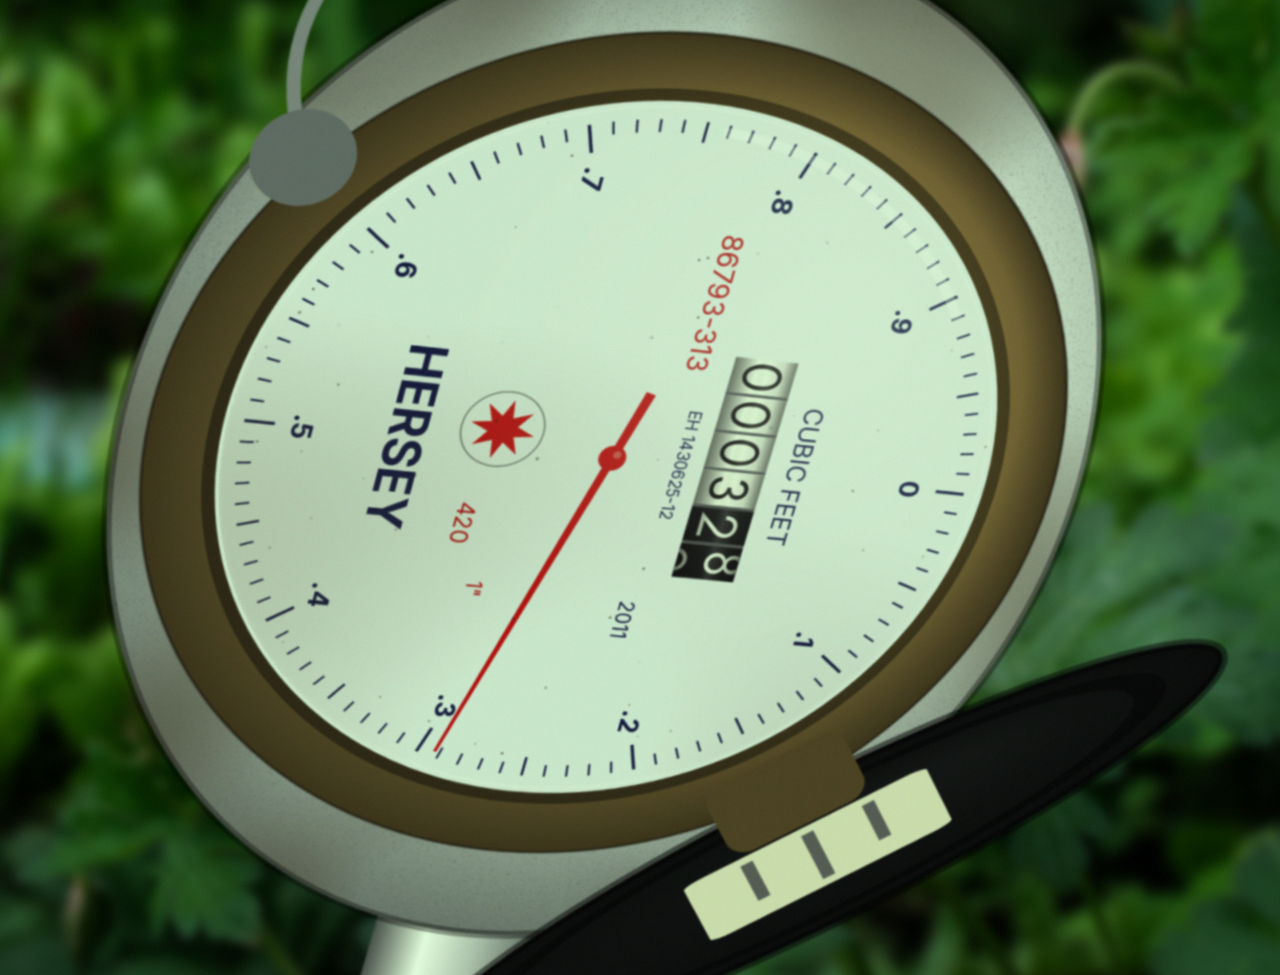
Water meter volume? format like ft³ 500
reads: ft³ 328.29
